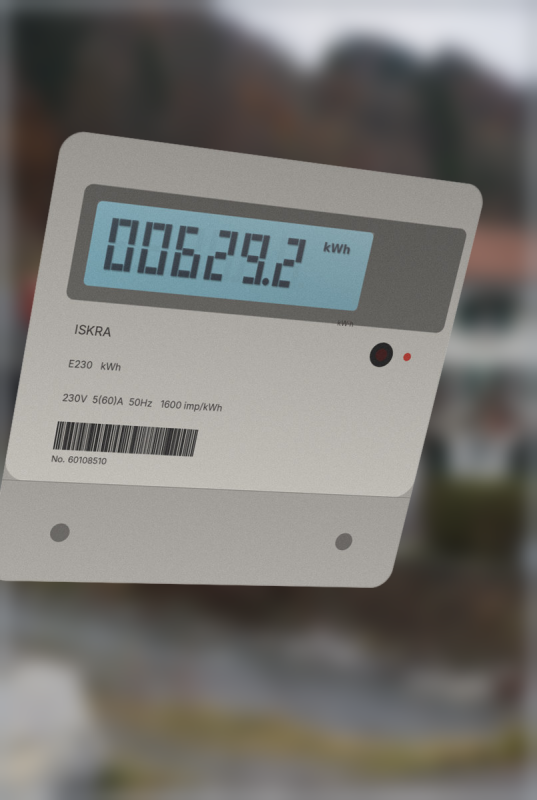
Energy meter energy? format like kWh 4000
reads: kWh 629.2
